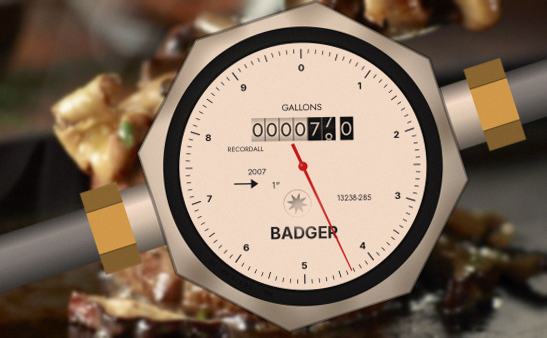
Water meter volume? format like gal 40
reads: gal 774.3
